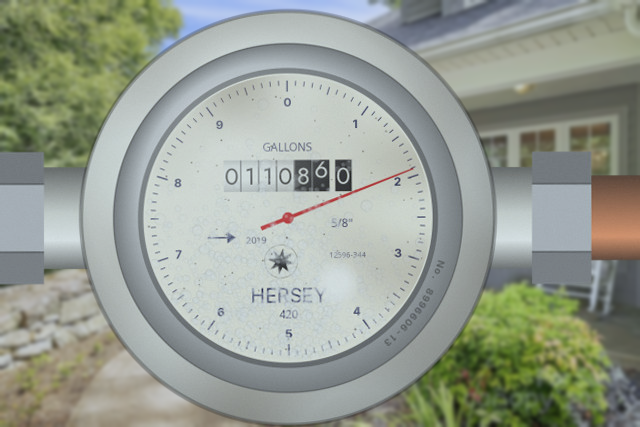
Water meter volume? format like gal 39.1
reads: gal 110861.9
